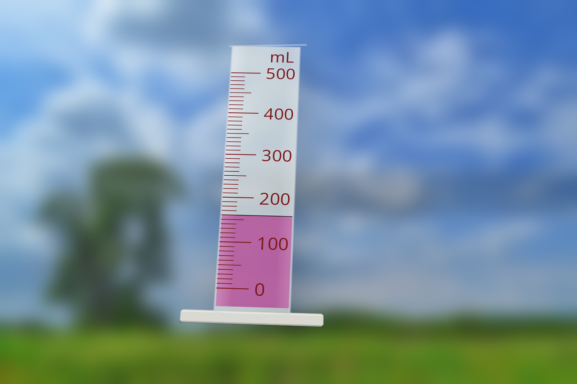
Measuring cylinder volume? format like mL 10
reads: mL 160
